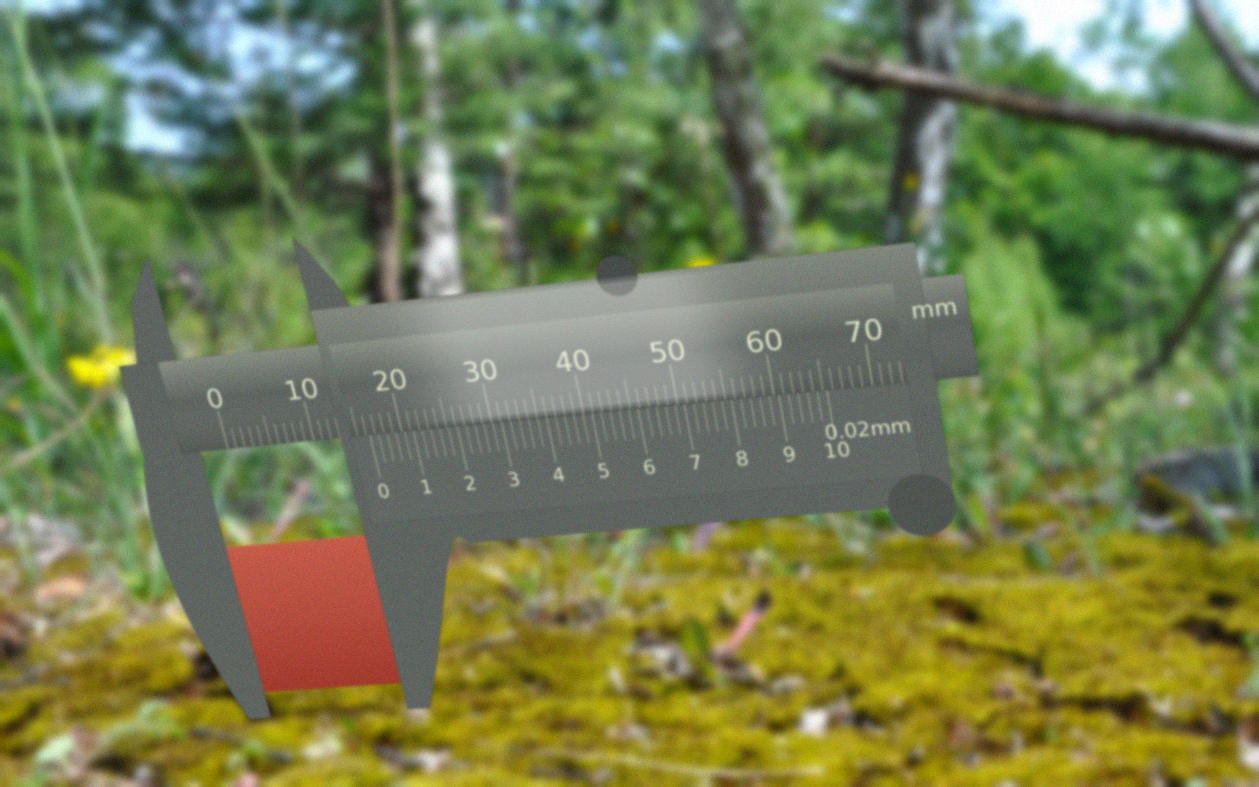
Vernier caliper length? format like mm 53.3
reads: mm 16.4
